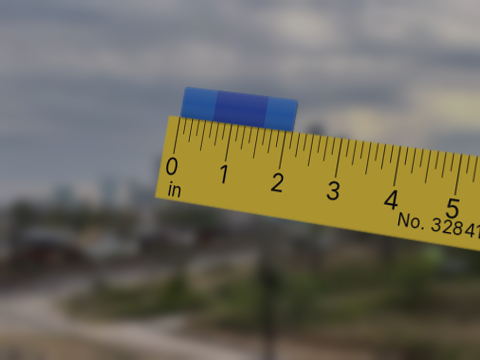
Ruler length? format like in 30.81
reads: in 2.125
